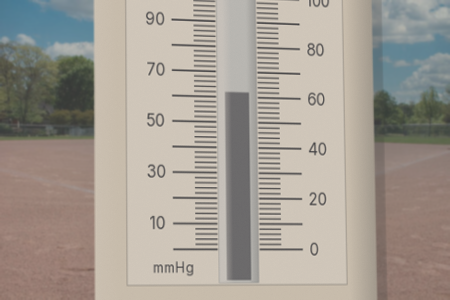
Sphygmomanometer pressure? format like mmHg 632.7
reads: mmHg 62
